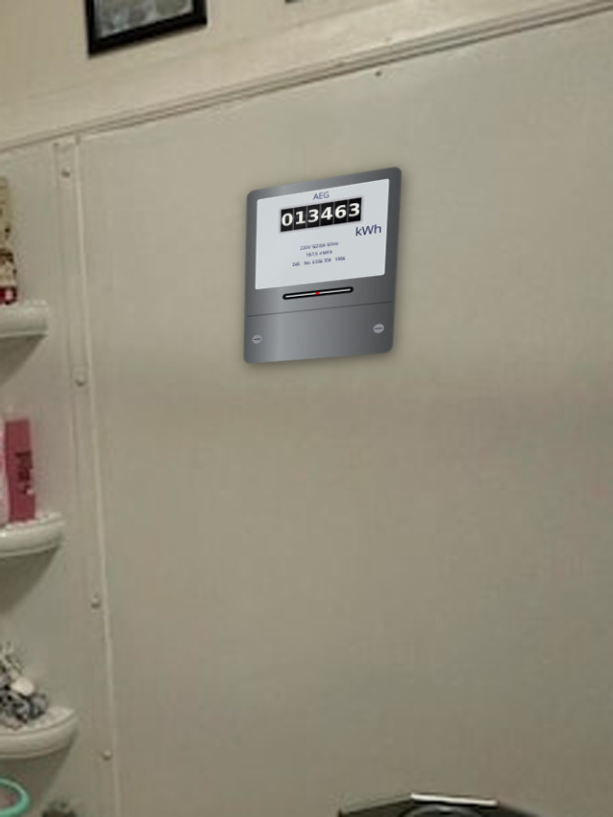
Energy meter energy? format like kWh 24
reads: kWh 13463
